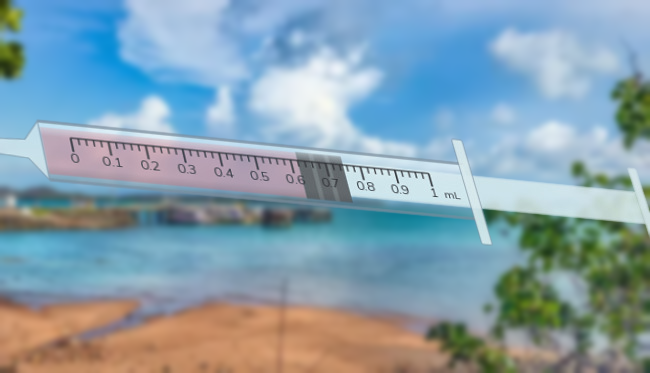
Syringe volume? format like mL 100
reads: mL 0.62
